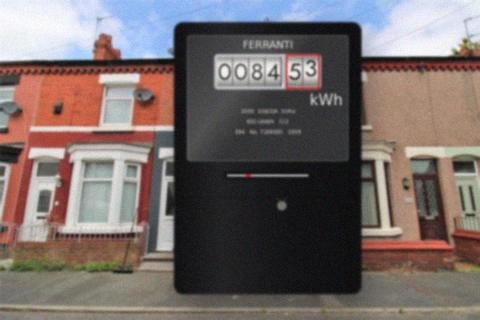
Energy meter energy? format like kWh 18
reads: kWh 84.53
